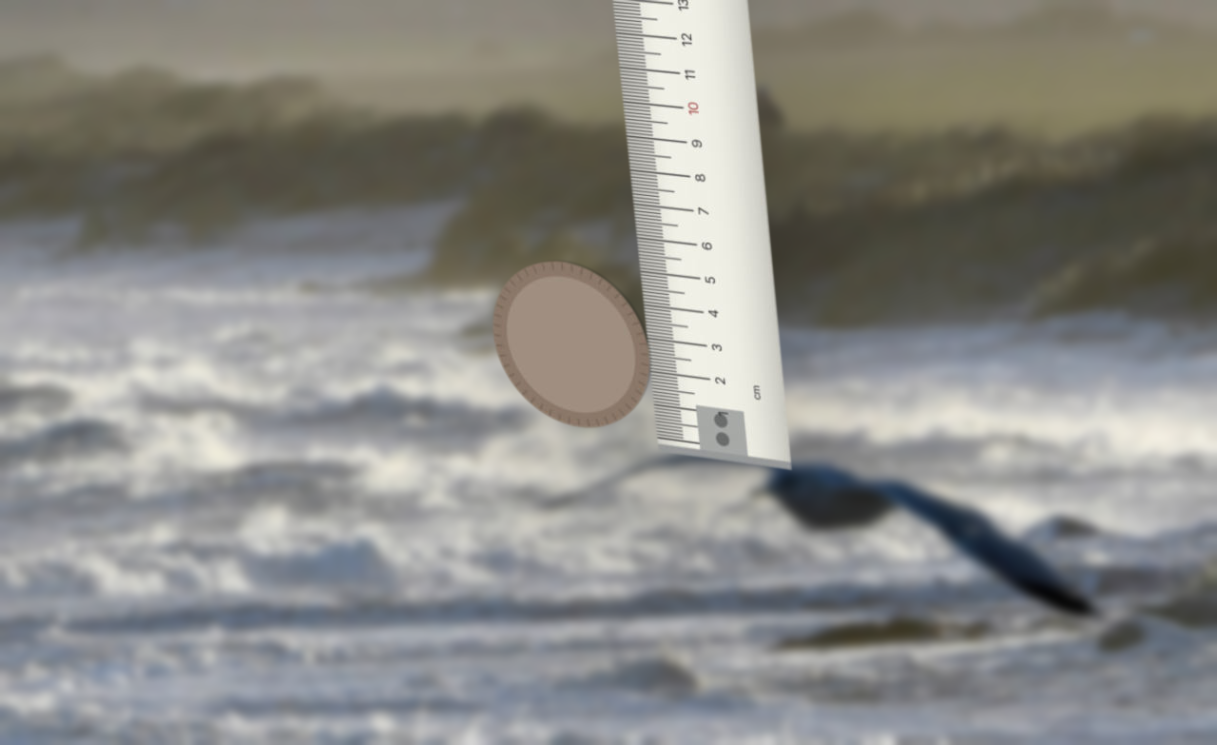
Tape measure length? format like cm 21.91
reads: cm 5
